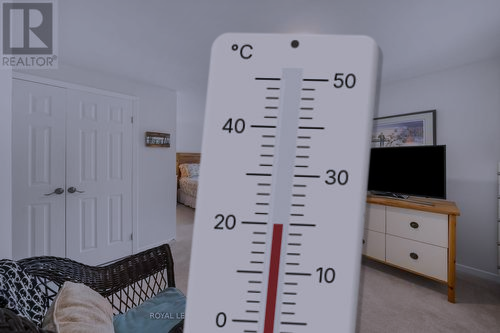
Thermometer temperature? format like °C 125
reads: °C 20
